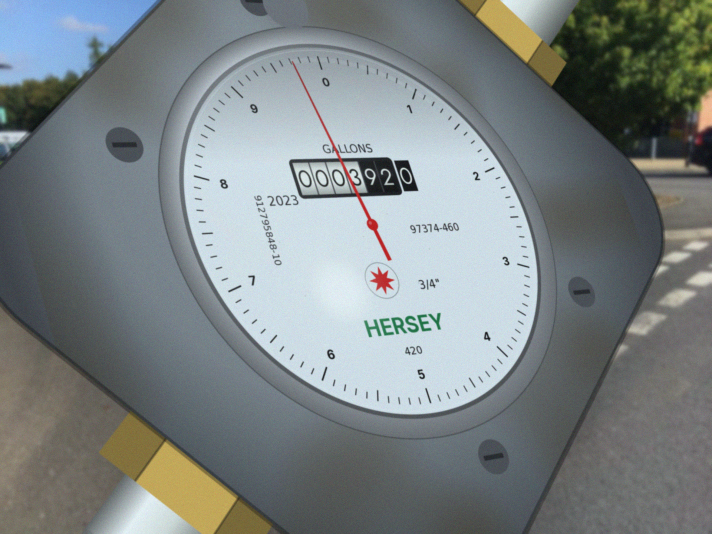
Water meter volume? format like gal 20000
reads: gal 3919.7
